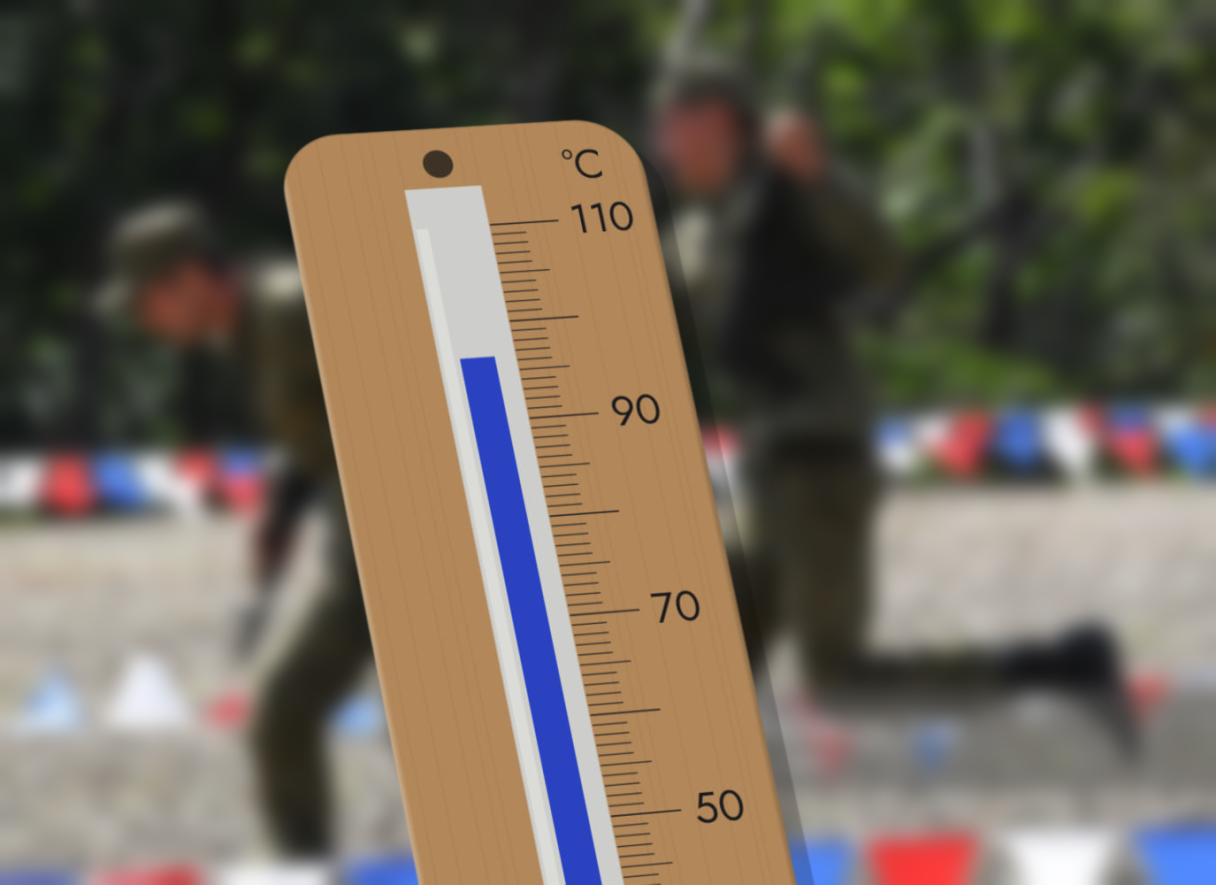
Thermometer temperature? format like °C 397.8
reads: °C 96.5
